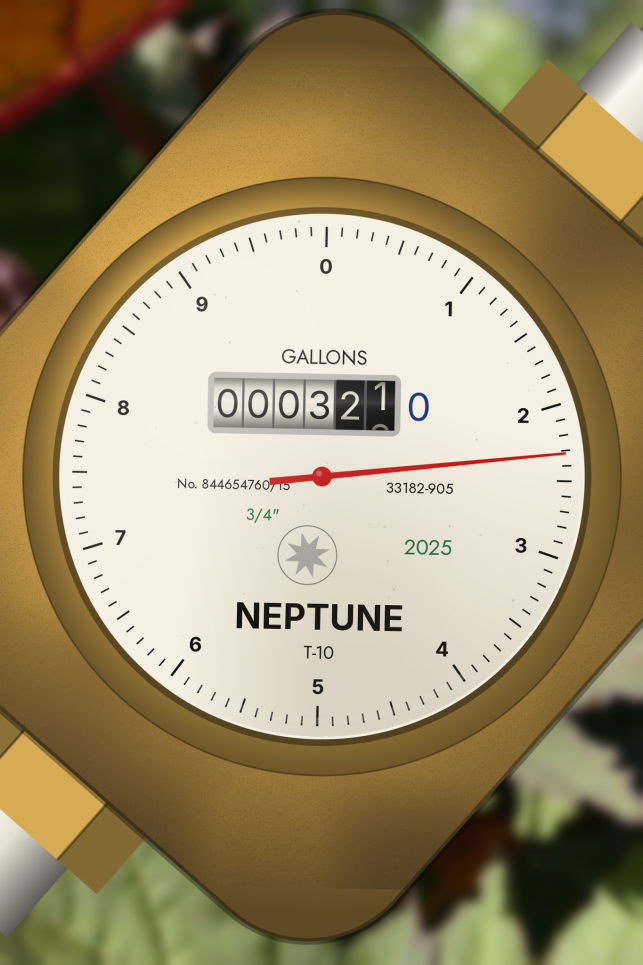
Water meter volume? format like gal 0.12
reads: gal 3212.3
